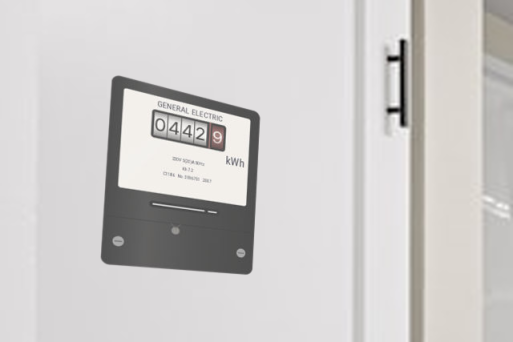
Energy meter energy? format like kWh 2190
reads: kWh 442.9
